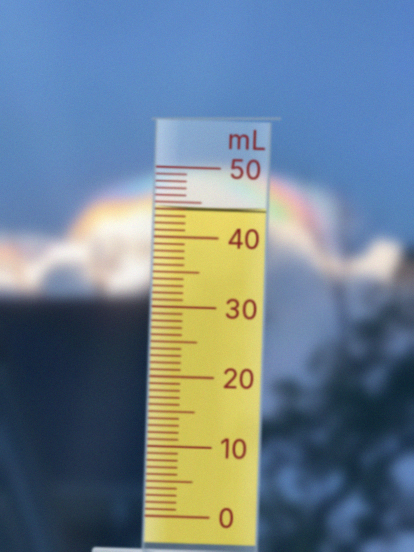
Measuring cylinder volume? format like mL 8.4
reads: mL 44
